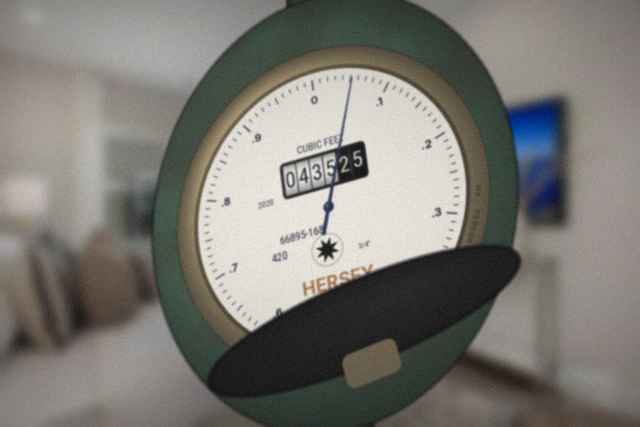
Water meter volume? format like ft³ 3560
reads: ft³ 43525.05
